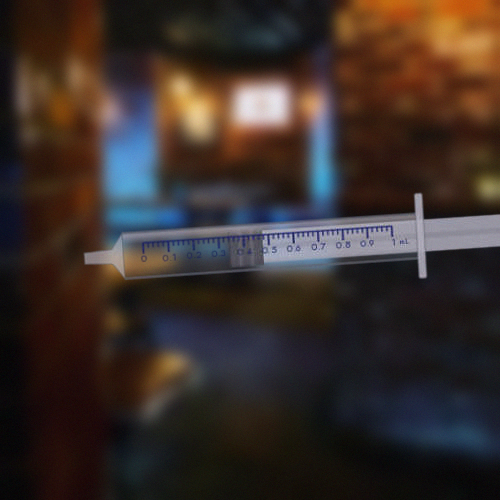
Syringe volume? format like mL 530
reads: mL 0.34
